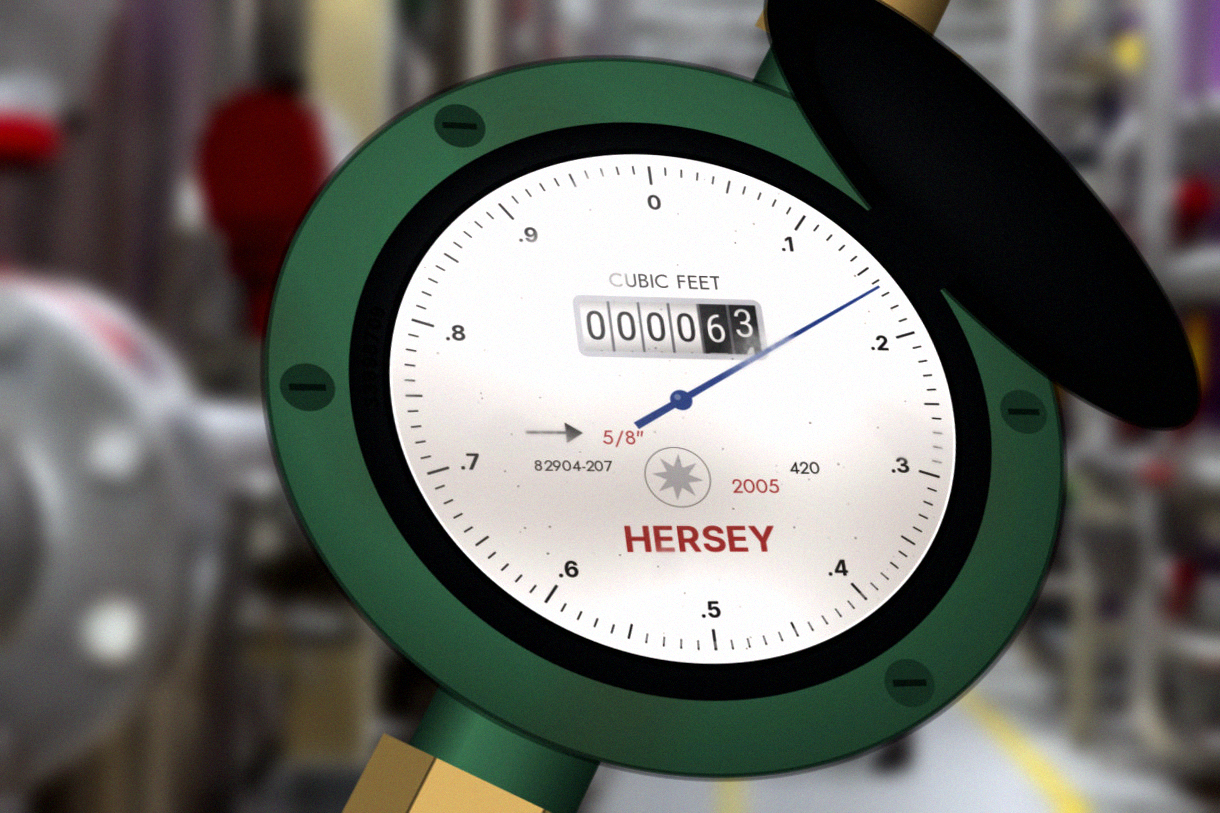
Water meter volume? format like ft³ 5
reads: ft³ 63.16
